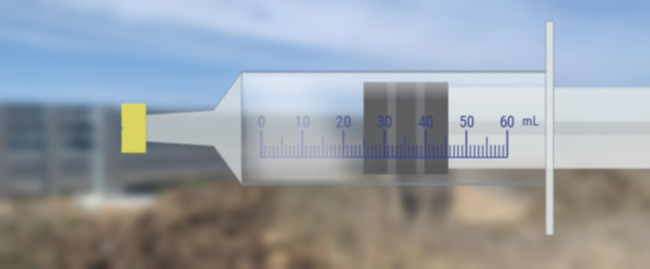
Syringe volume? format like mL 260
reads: mL 25
